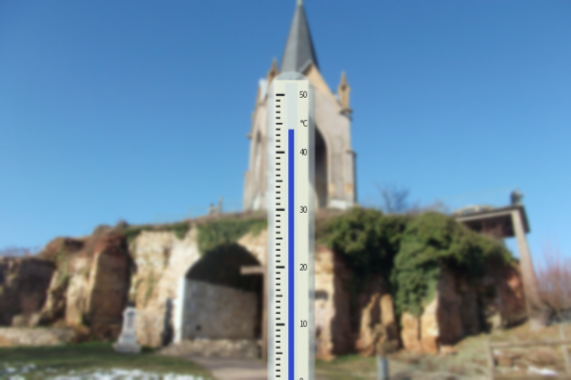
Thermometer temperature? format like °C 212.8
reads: °C 44
